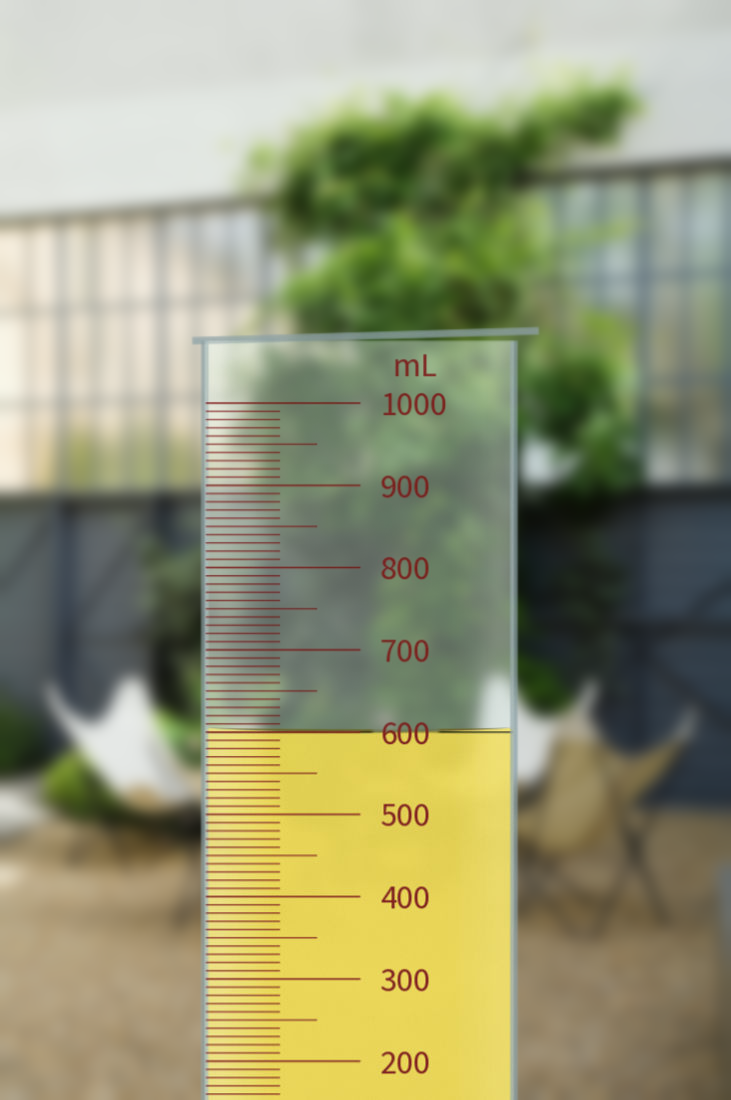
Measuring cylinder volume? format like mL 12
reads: mL 600
